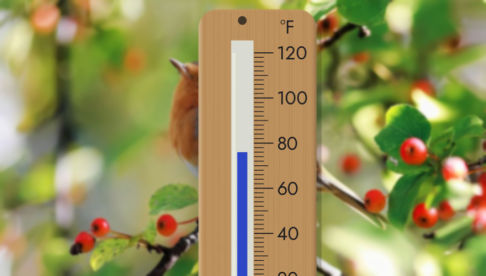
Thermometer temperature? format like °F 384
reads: °F 76
